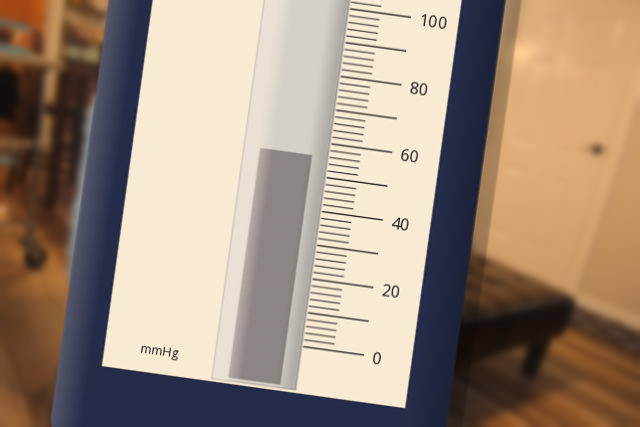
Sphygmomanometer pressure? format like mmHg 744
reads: mmHg 56
